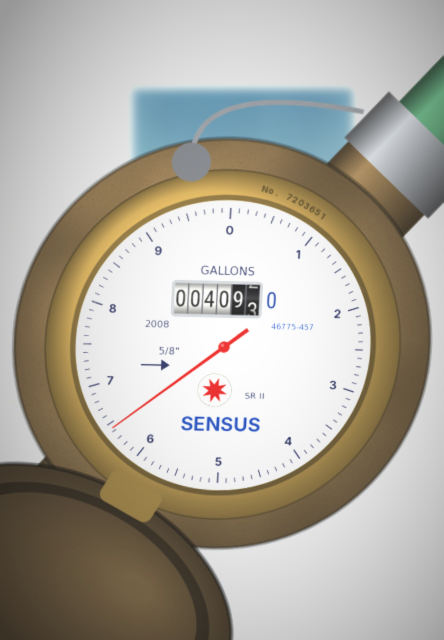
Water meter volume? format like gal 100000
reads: gal 40926.4
